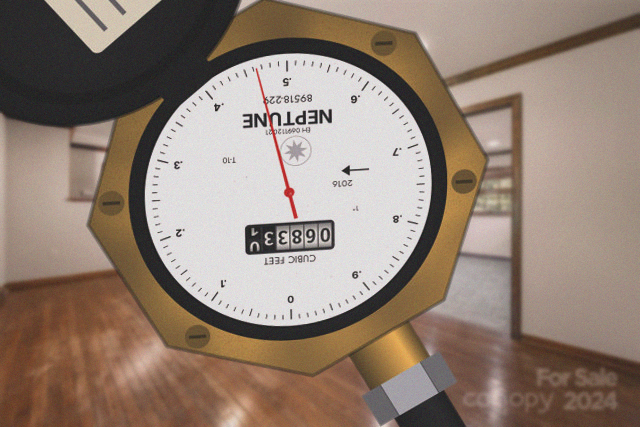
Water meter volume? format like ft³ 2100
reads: ft³ 68330.46
